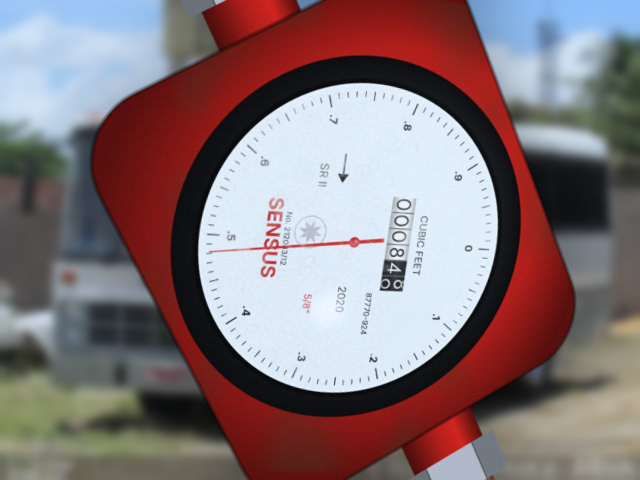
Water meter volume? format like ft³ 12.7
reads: ft³ 848.48
